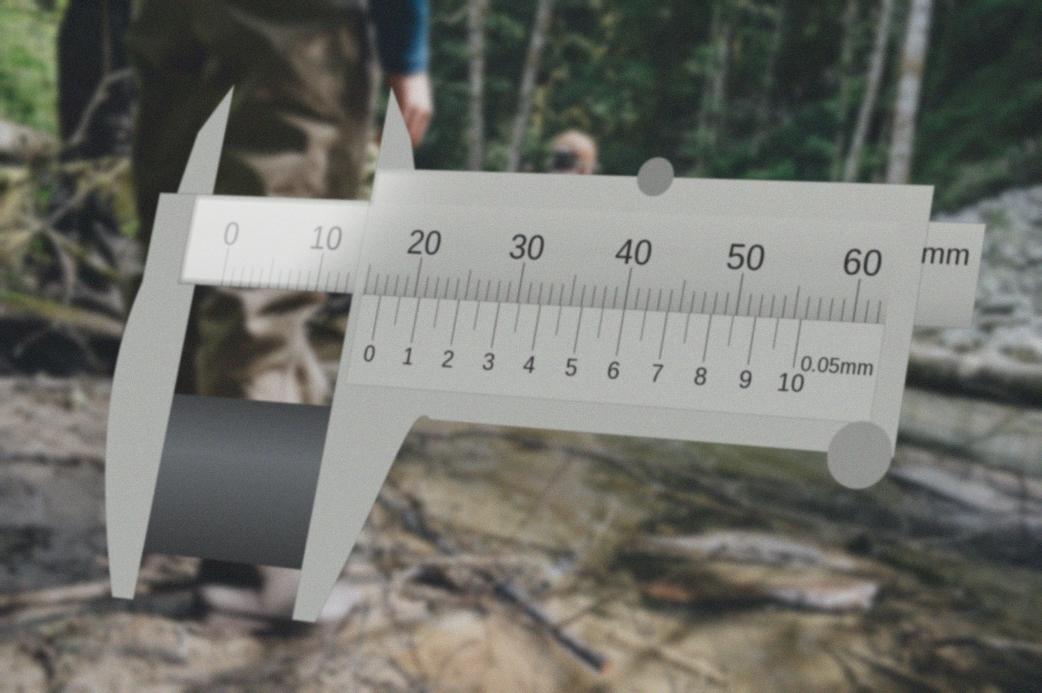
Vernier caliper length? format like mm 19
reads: mm 16.6
